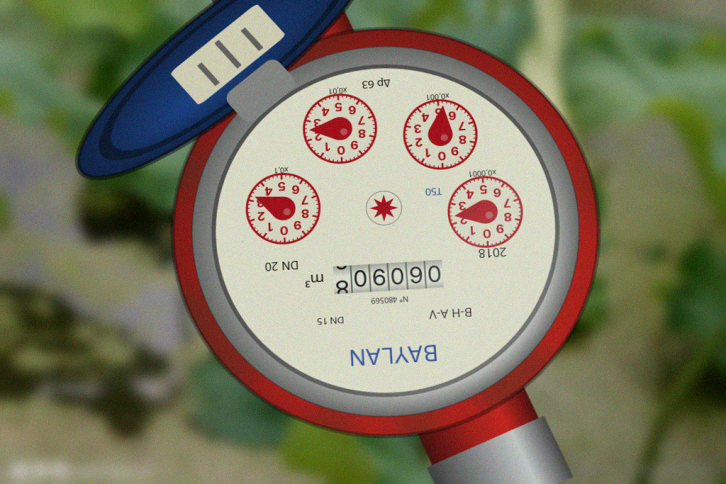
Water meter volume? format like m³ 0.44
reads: m³ 60908.3252
